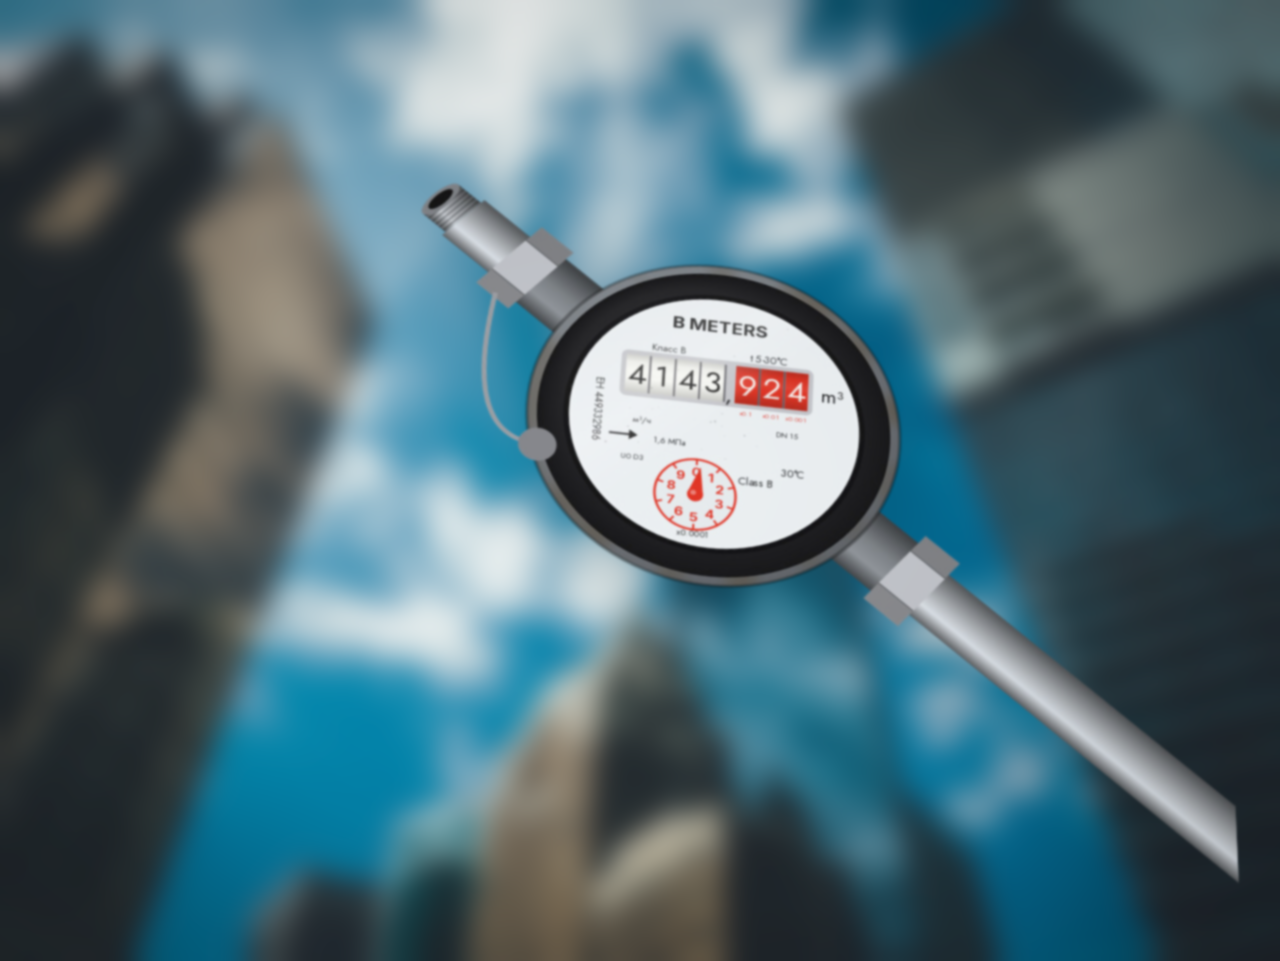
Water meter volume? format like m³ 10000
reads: m³ 4143.9240
